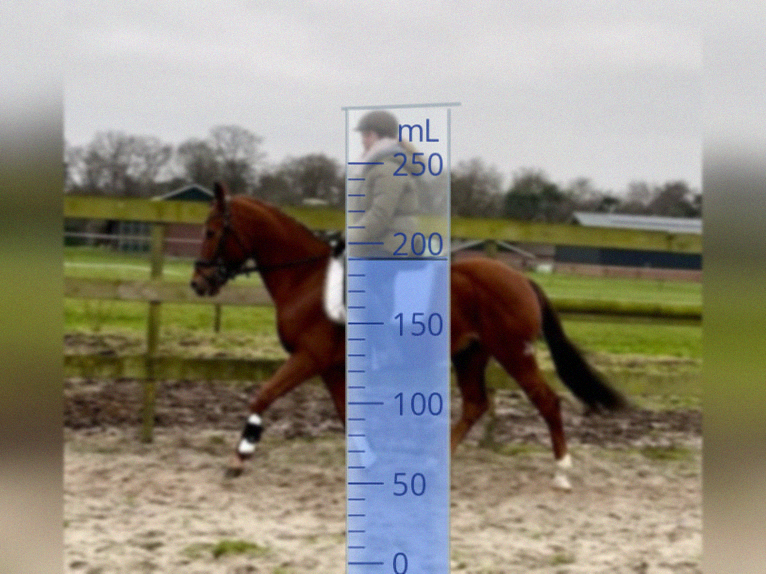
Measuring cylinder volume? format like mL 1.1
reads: mL 190
